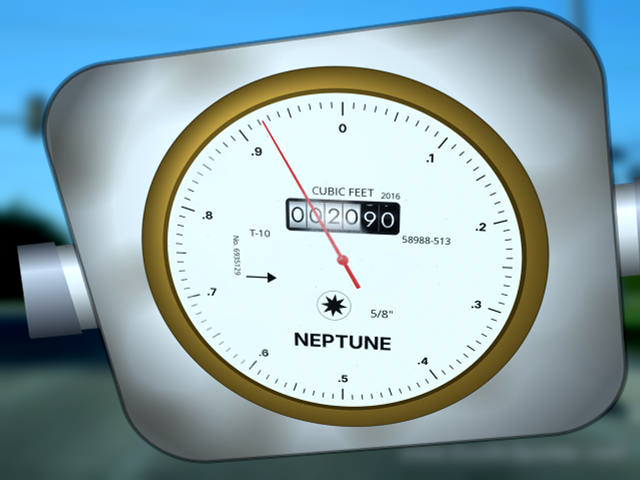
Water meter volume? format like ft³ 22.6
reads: ft³ 2089.92
